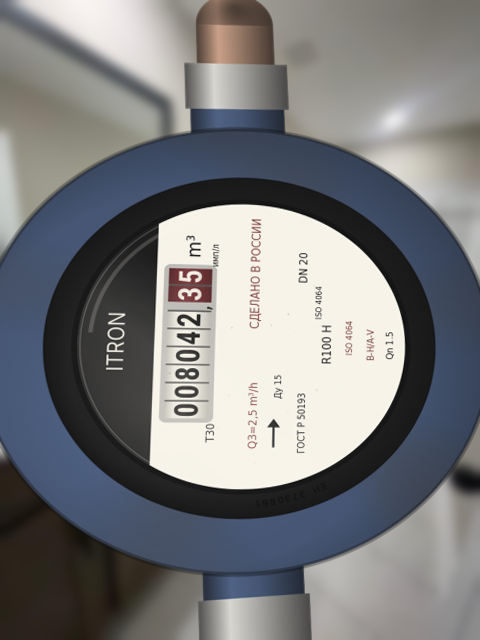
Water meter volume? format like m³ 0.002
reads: m³ 8042.35
